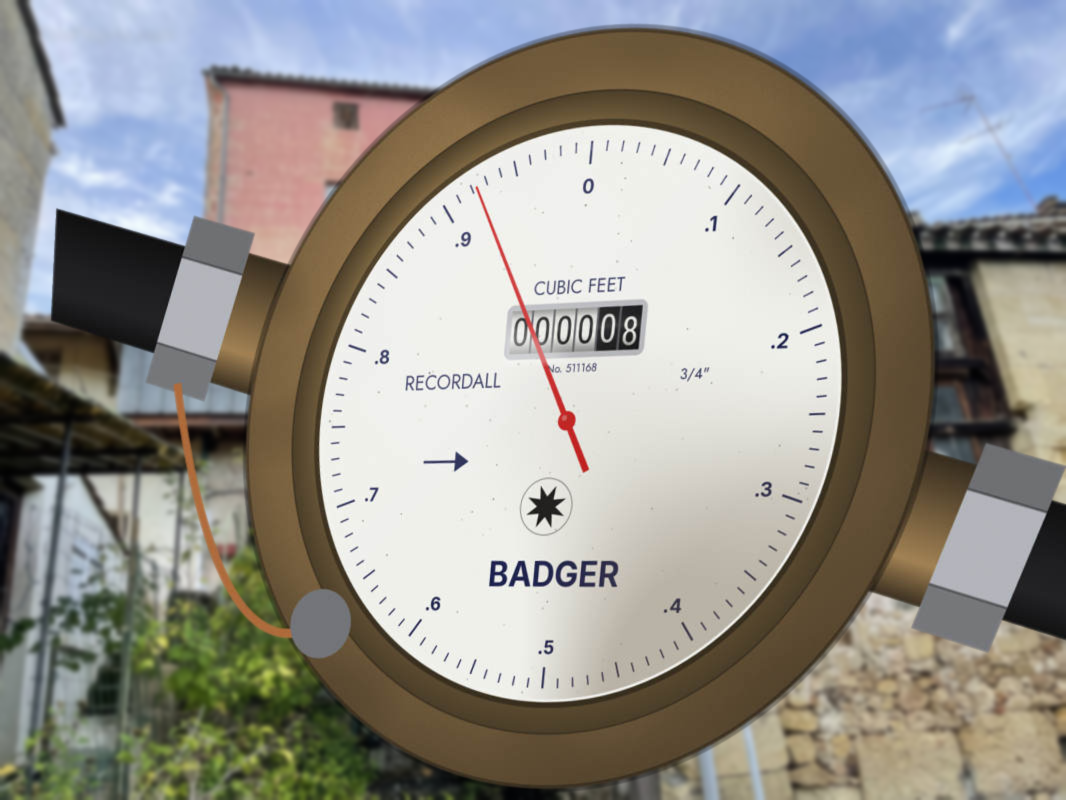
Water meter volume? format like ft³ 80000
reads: ft³ 7.92
